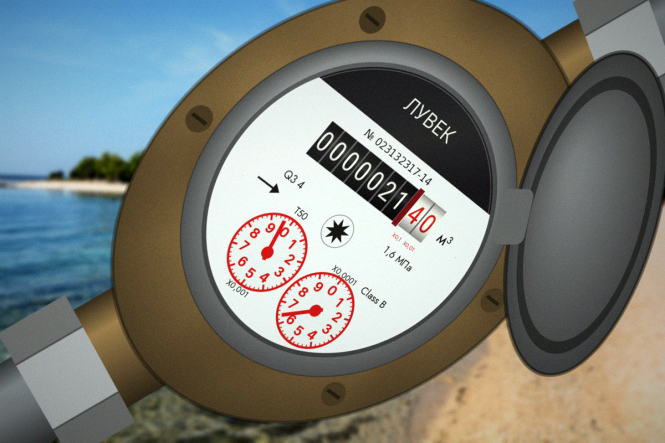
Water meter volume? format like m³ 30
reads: m³ 21.3996
